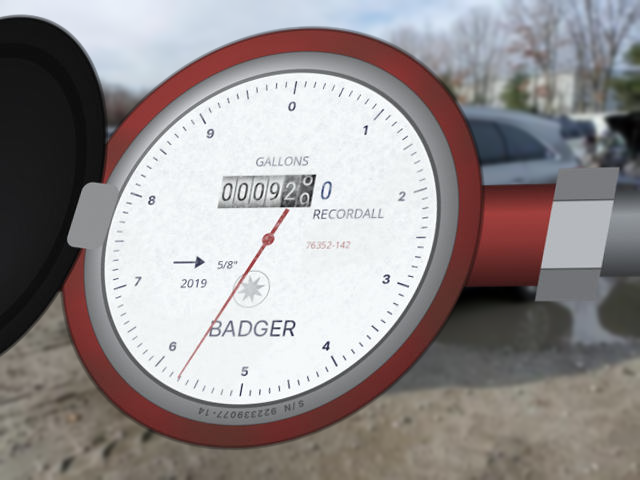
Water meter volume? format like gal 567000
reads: gal 9285.7
